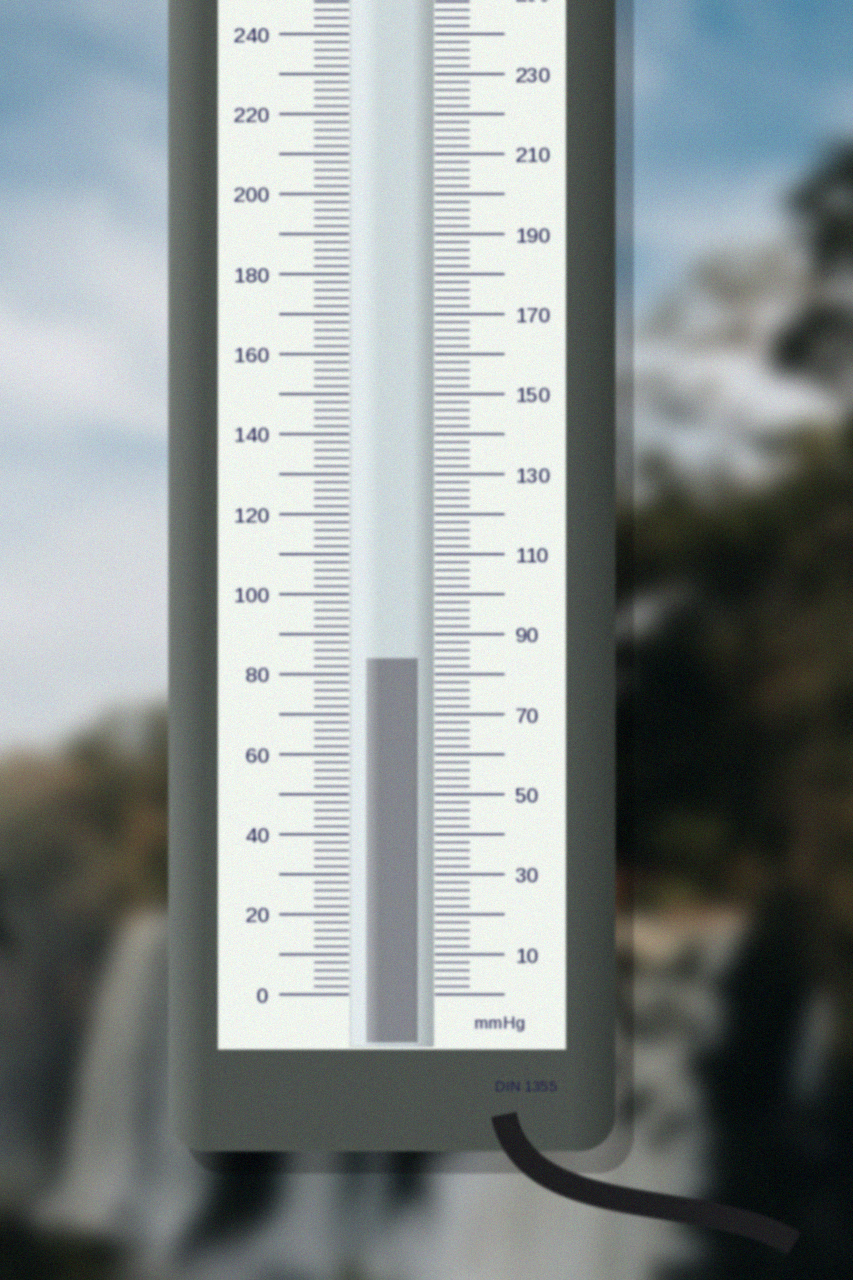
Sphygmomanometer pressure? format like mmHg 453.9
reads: mmHg 84
